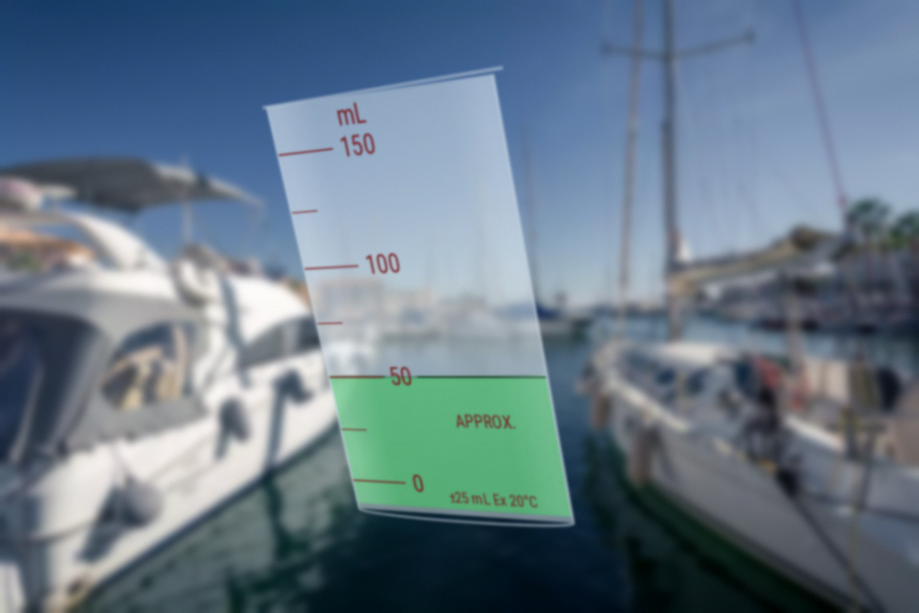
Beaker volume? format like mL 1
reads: mL 50
